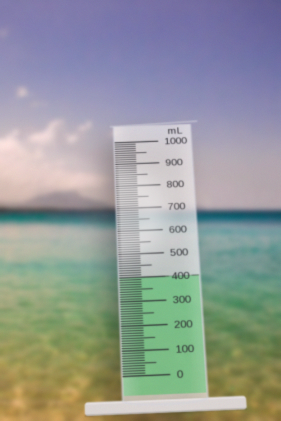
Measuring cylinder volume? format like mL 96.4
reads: mL 400
